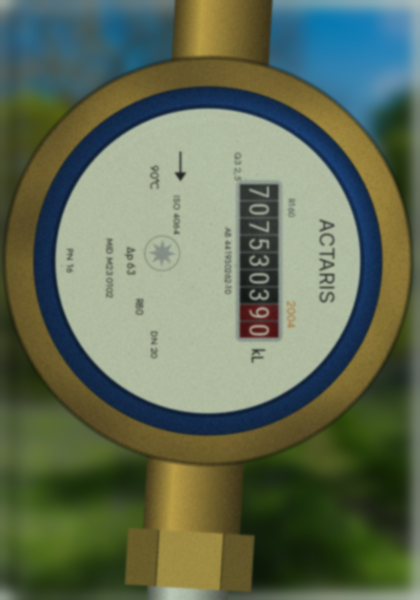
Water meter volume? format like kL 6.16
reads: kL 7075303.90
